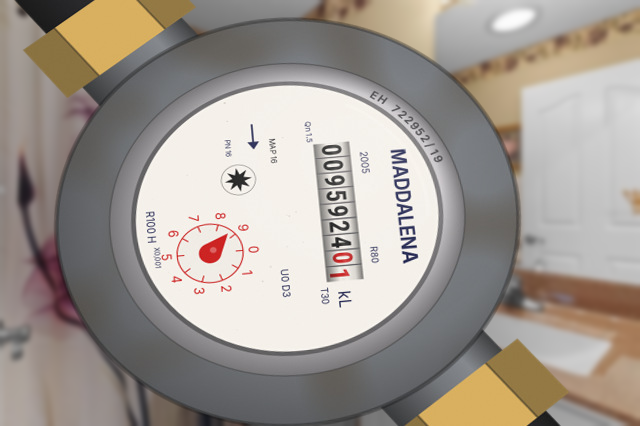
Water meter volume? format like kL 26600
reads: kL 95924.008
